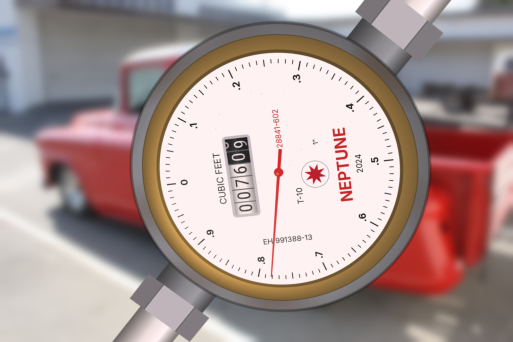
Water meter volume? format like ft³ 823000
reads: ft³ 7608.78
